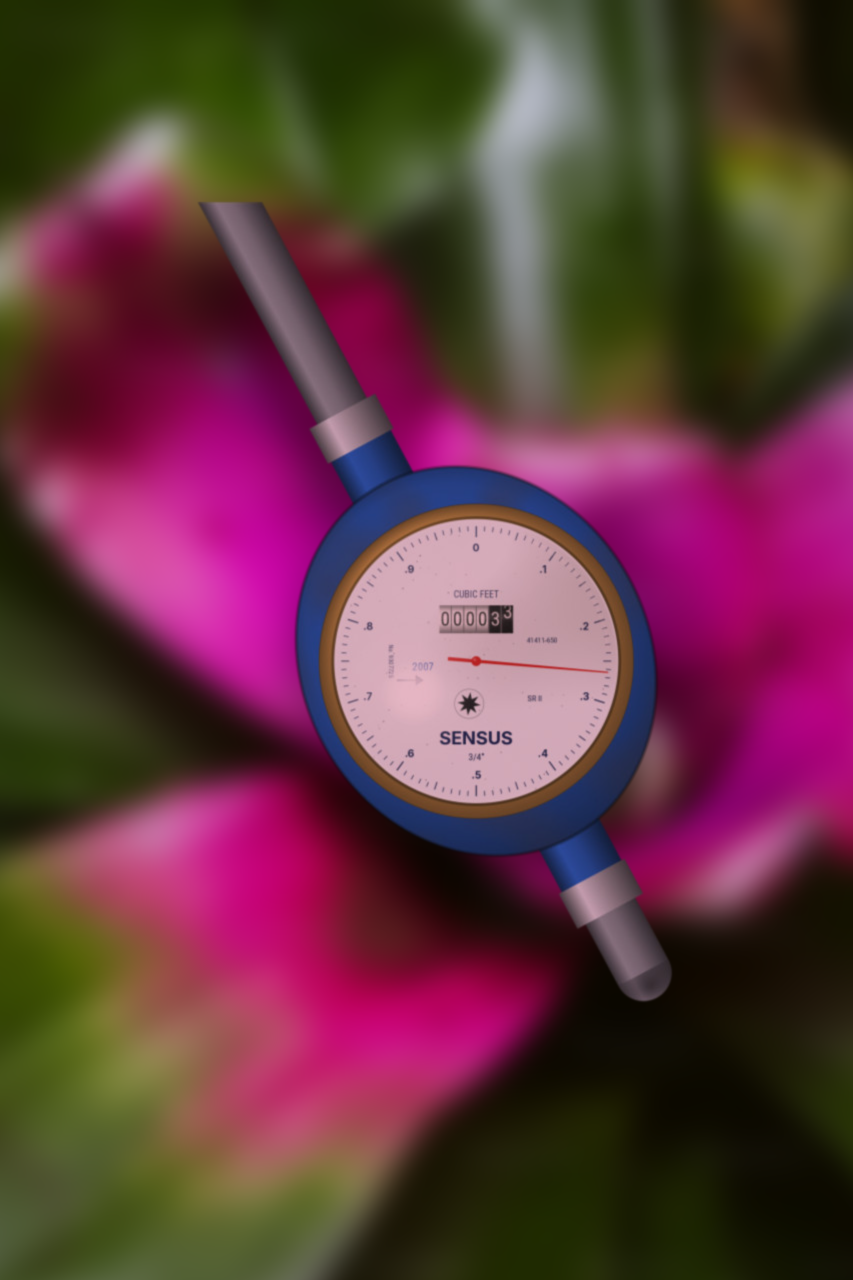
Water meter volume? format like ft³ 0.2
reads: ft³ 33.26
